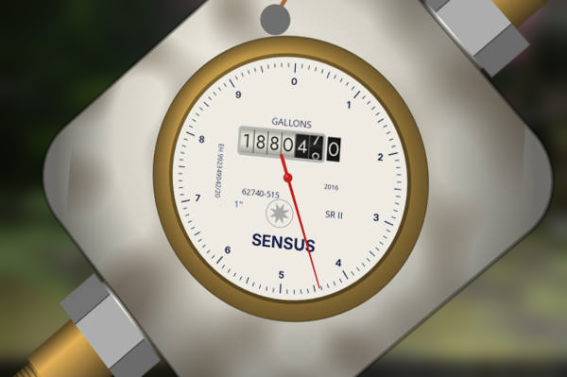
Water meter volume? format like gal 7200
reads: gal 1880474.4
